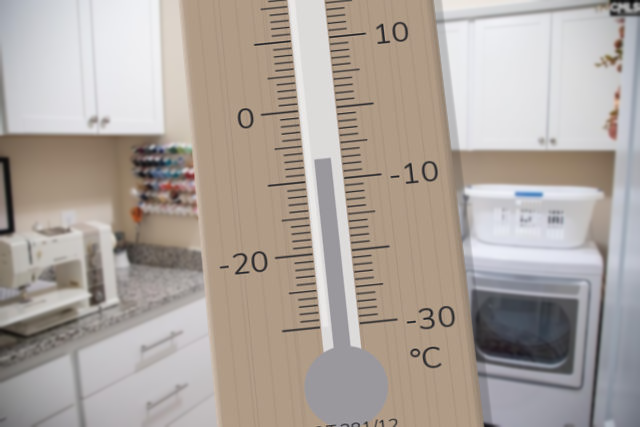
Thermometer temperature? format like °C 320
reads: °C -7
